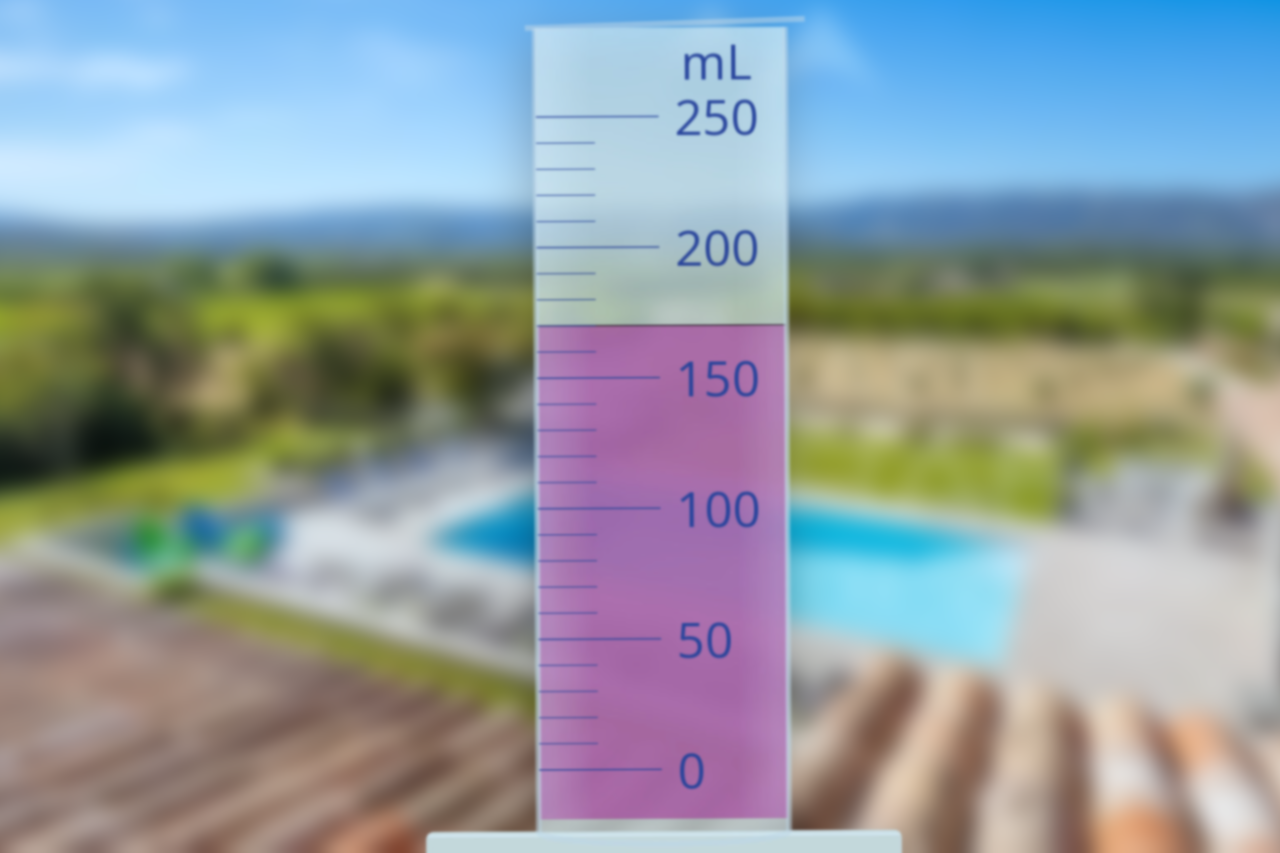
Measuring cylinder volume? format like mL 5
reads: mL 170
